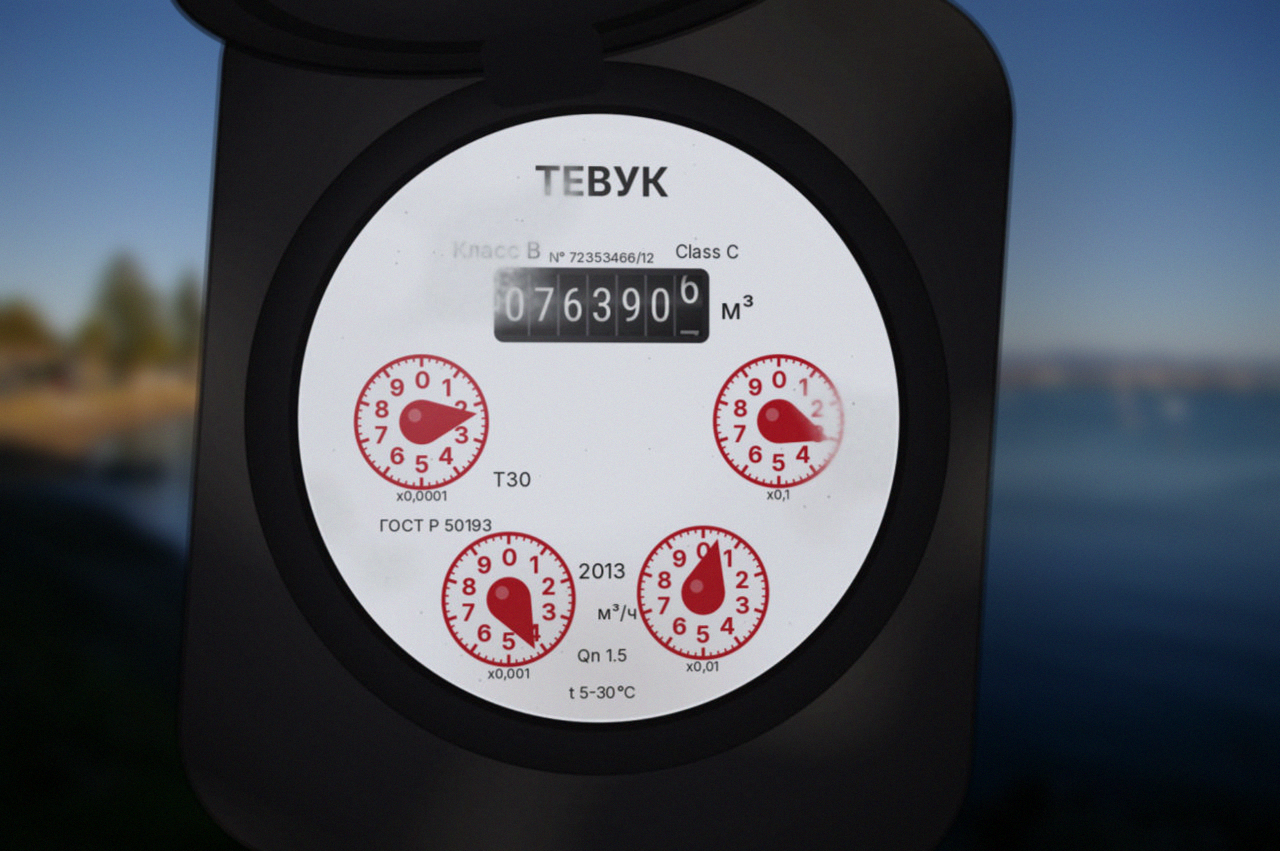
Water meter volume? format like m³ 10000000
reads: m³ 763906.3042
